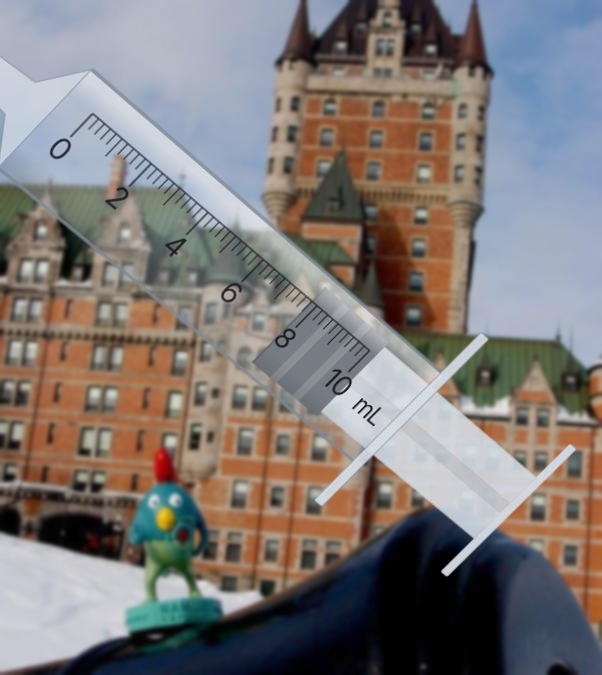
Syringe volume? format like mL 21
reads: mL 7.8
